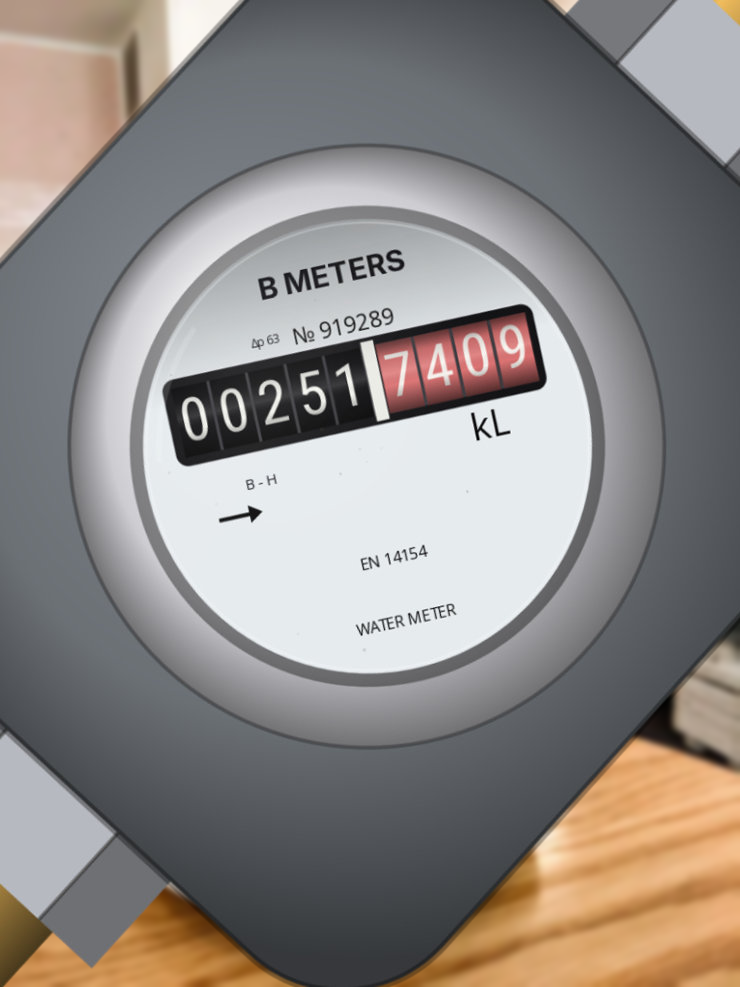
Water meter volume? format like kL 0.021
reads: kL 251.7409
